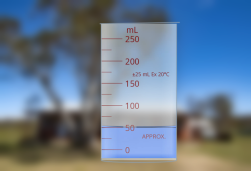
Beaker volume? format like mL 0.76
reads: mL 50
